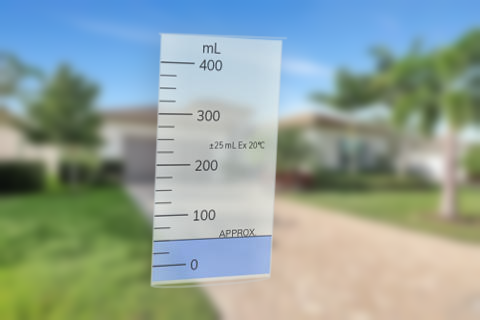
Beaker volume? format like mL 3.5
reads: mL 50
